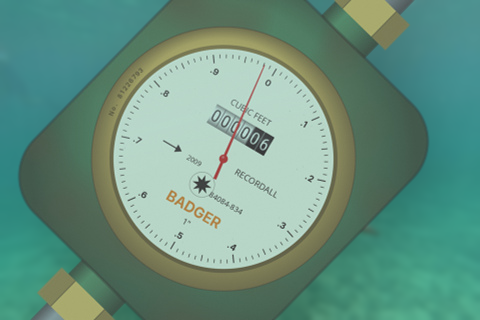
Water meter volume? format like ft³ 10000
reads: ft³ 5.98
